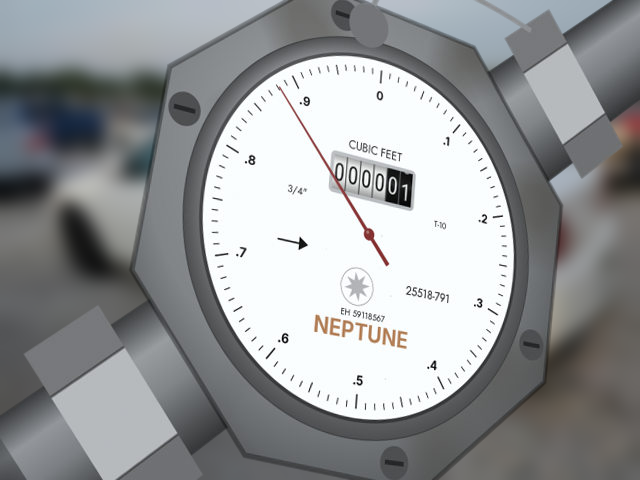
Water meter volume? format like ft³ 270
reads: ft³ 0.88
